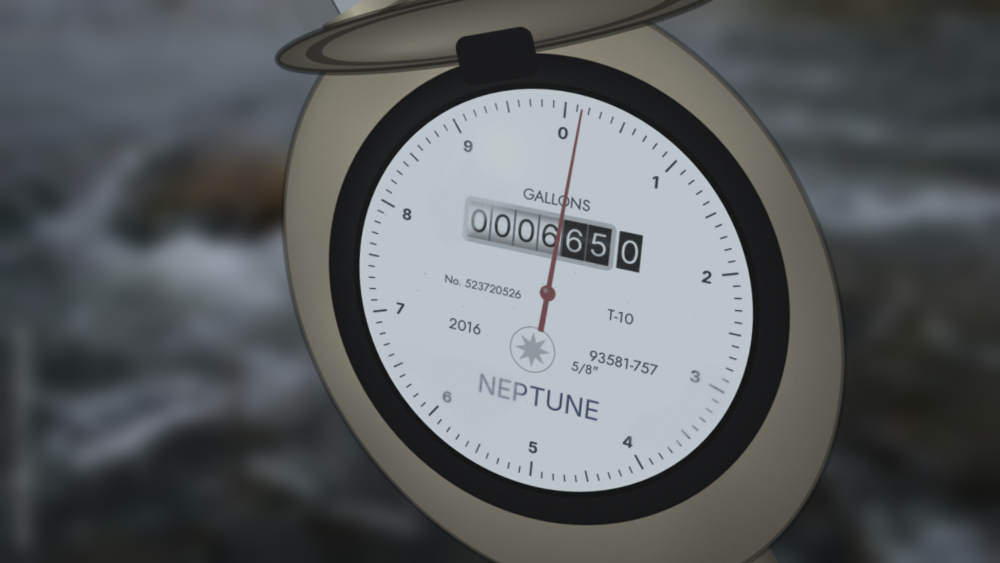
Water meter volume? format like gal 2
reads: gal 6650.1
